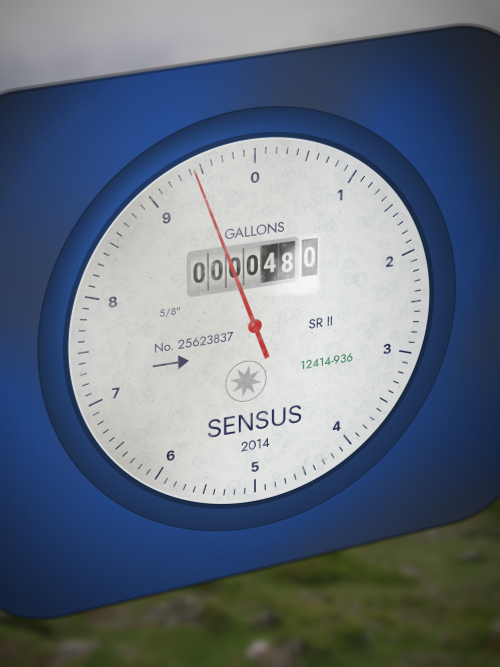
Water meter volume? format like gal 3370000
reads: gal 479.4
